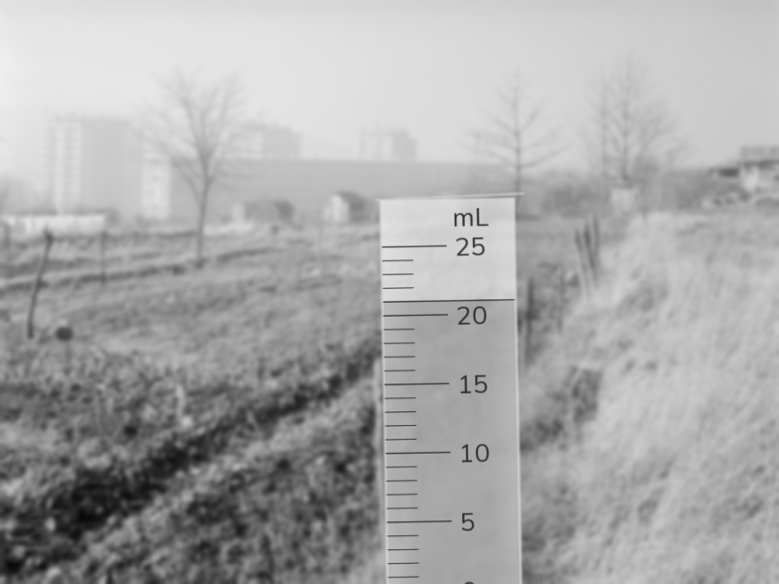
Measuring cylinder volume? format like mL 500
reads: mL 21
